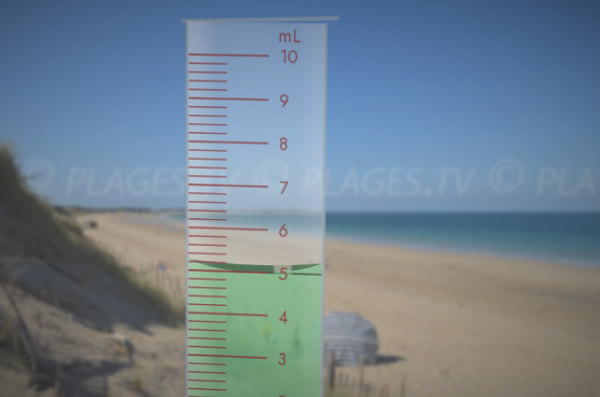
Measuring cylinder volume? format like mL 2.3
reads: mL 5
